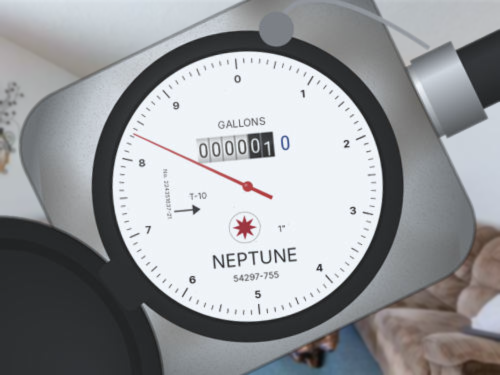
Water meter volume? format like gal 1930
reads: gal 8.3
